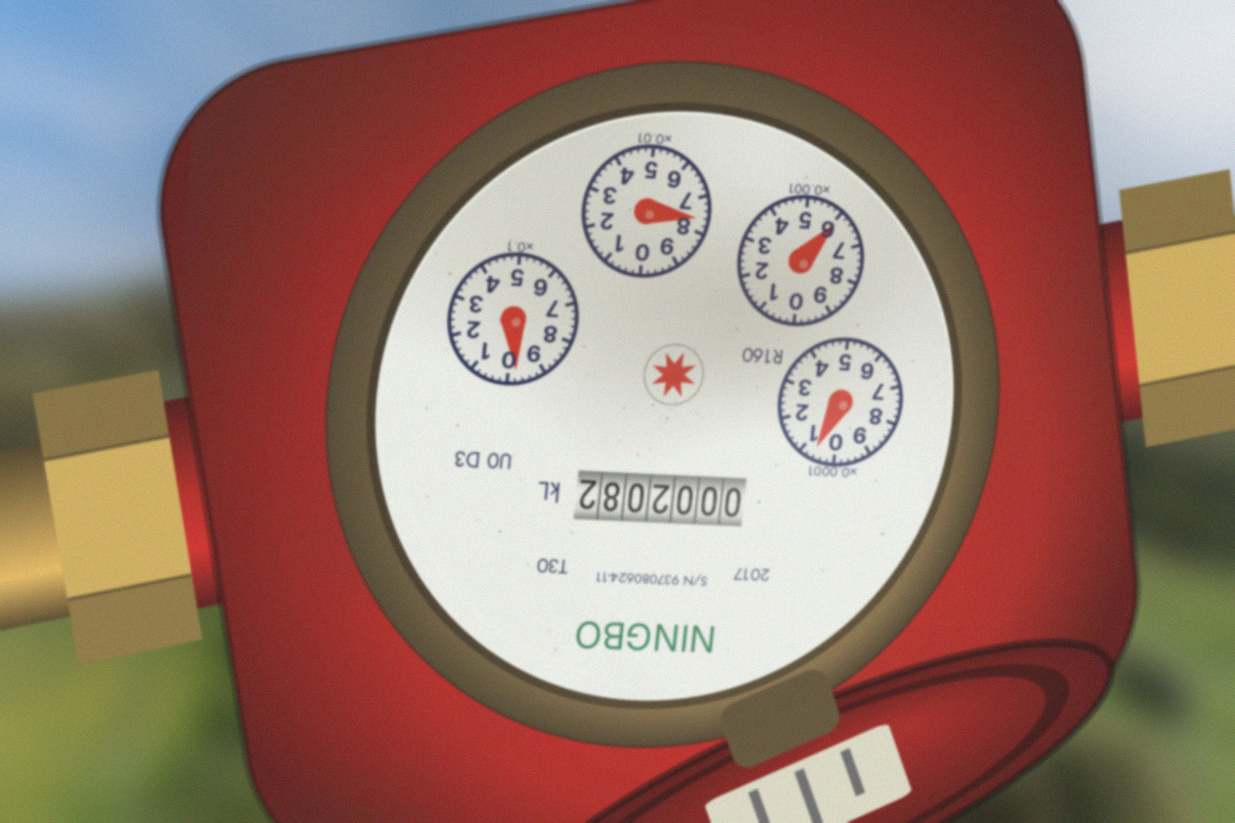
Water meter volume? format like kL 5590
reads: kL 2081.9760
